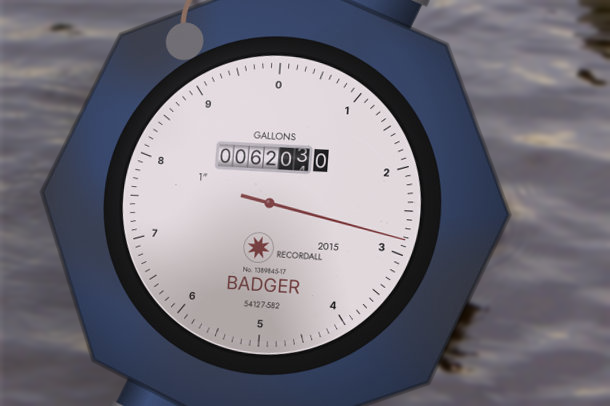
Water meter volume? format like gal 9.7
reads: gal 62032.8
